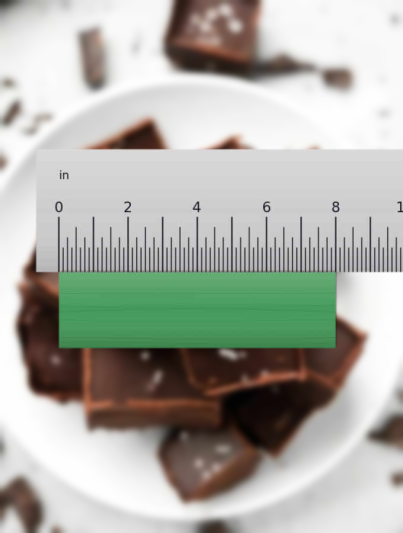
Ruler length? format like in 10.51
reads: in 8
